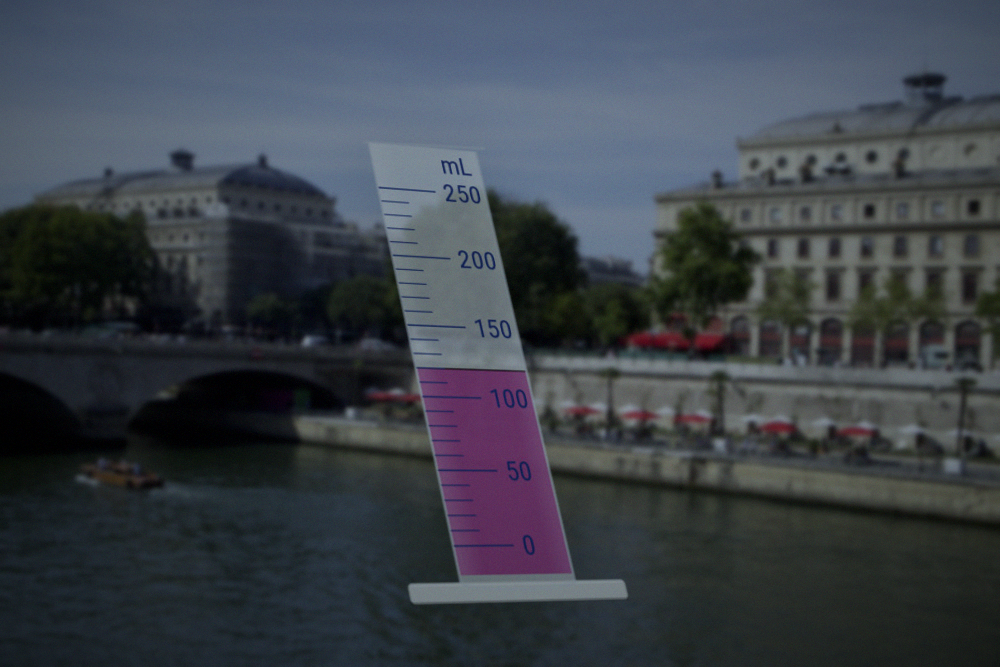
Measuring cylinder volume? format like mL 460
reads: mL 120
